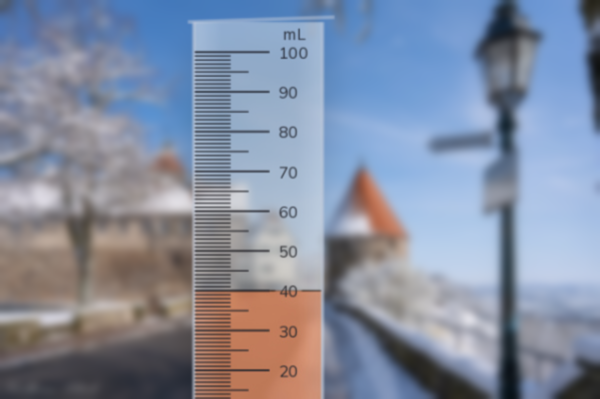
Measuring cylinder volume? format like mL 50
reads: mL 40
